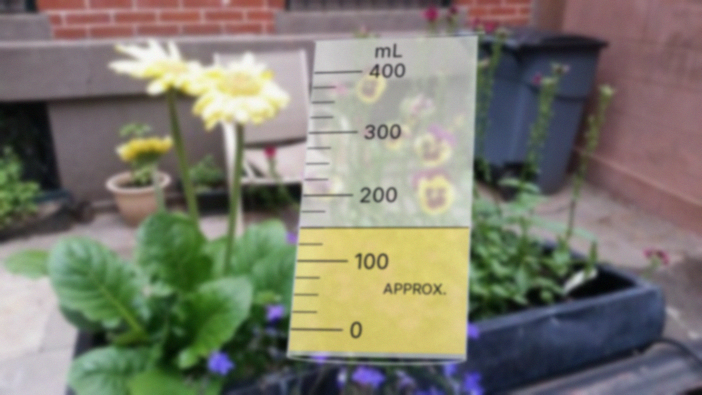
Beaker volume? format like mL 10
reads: mL 150
